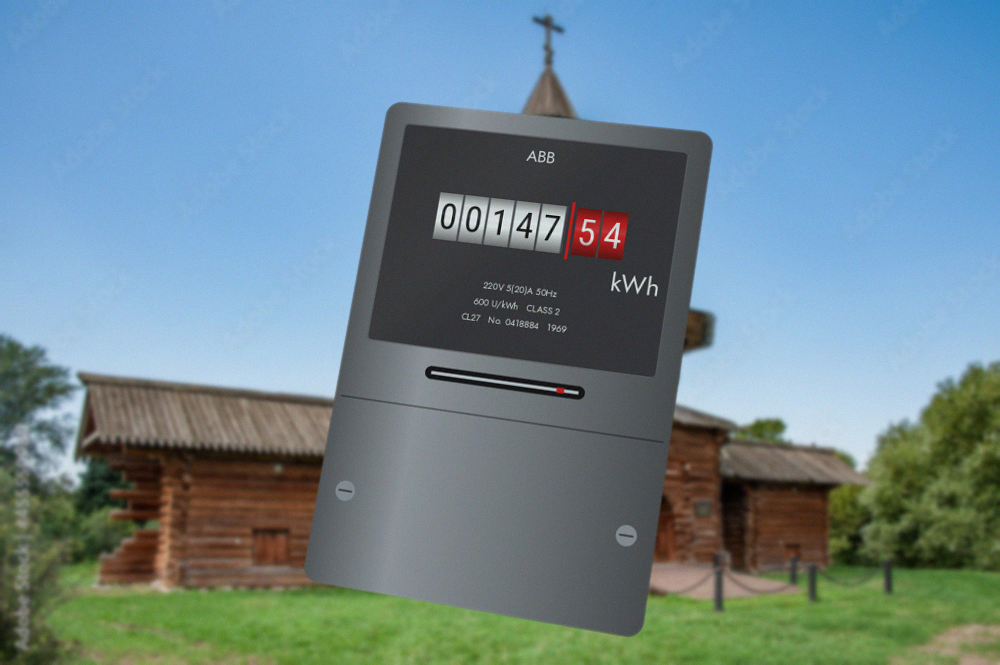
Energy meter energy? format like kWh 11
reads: kWh 147.54
